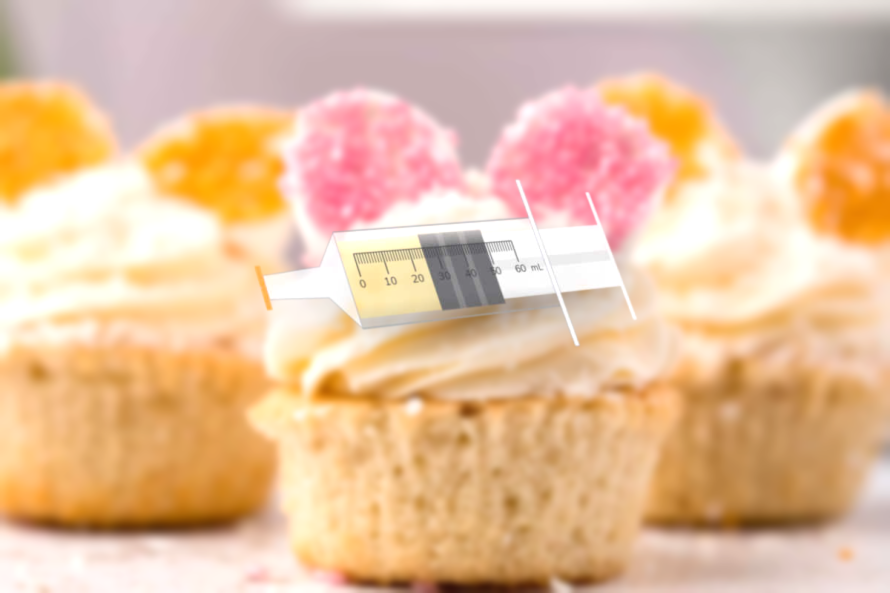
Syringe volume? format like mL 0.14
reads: mL 25
